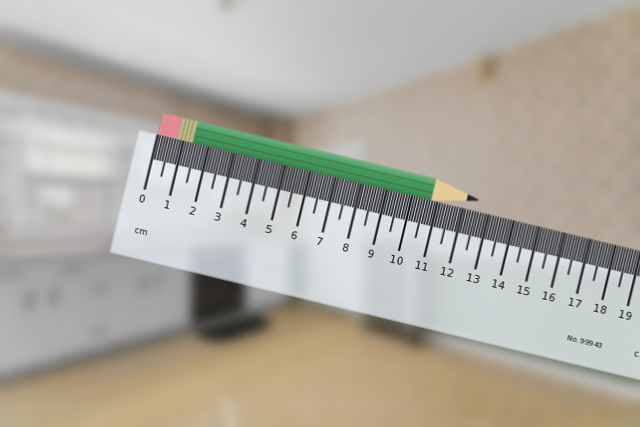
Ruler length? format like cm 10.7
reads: cm 12.5
